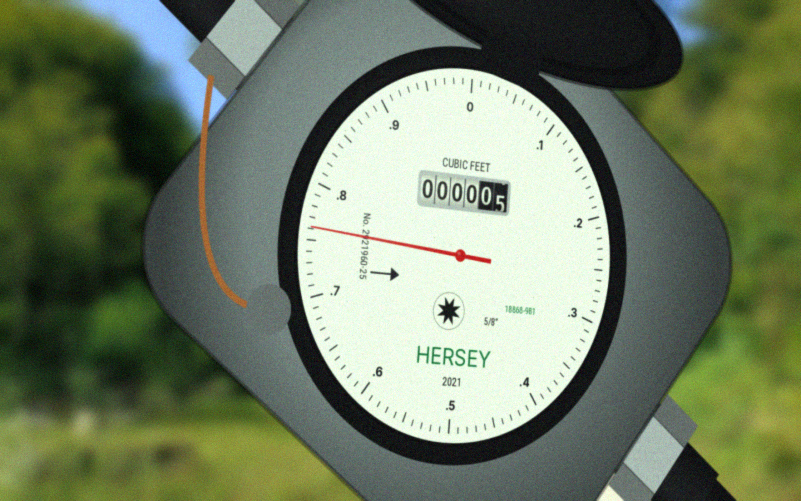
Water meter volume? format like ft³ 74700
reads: ft³ 4.76
